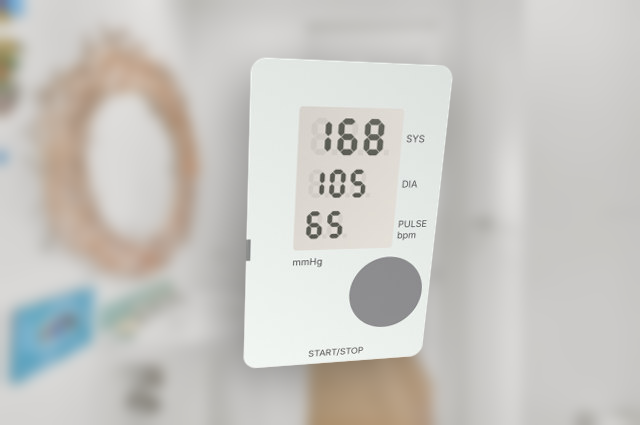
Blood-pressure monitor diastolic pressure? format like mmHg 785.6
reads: mmHg 105
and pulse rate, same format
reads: bpm 65
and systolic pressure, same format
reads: mmHg 168
